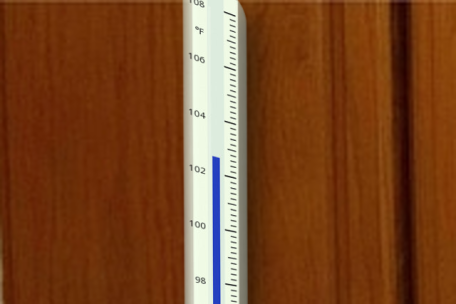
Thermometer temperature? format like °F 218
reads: °F 102.6
